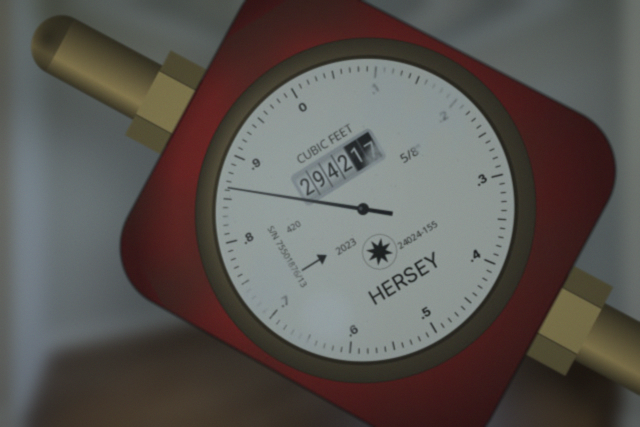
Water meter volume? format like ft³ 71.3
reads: ft³ 294216.86
